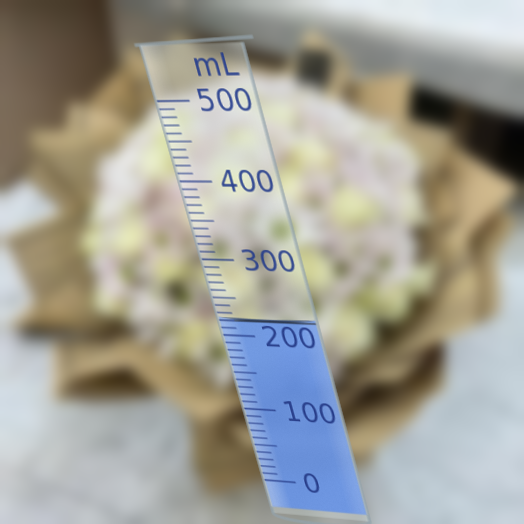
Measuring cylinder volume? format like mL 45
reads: mL 220
